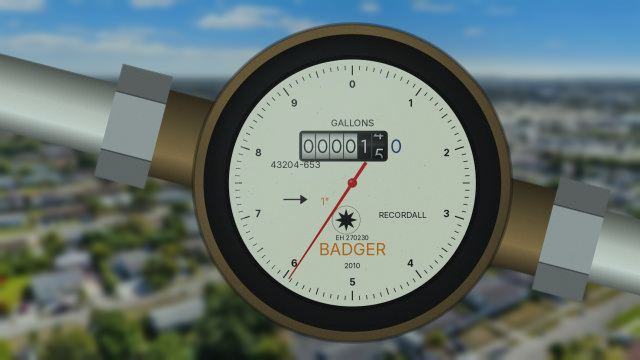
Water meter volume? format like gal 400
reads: gal 145.9
